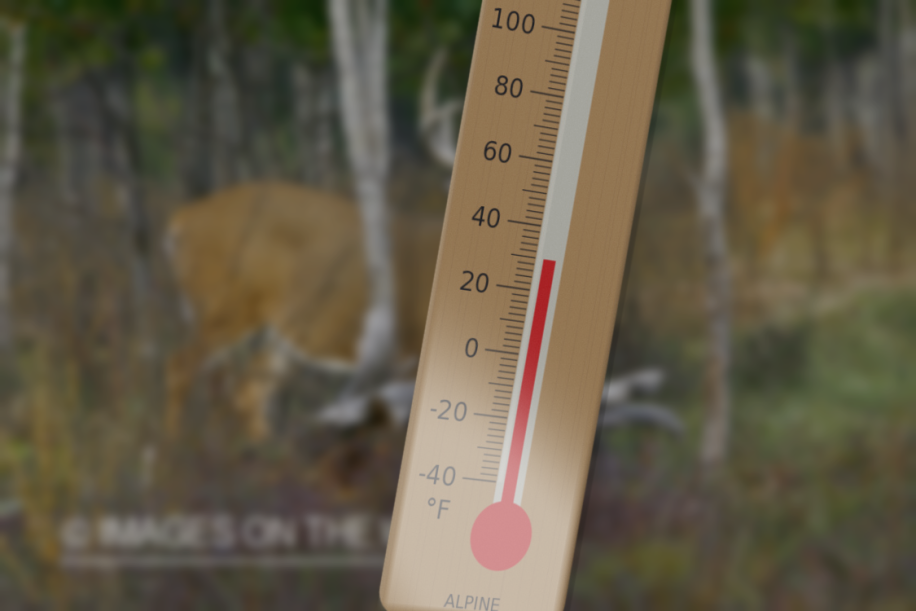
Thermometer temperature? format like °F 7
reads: °F 30
